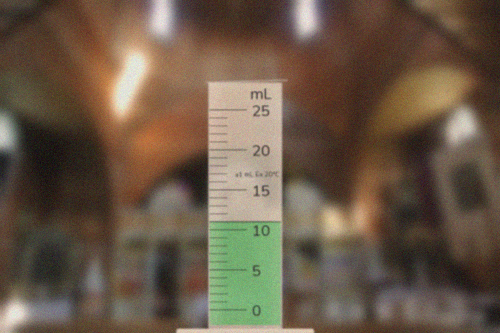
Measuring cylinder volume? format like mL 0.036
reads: mL 11
